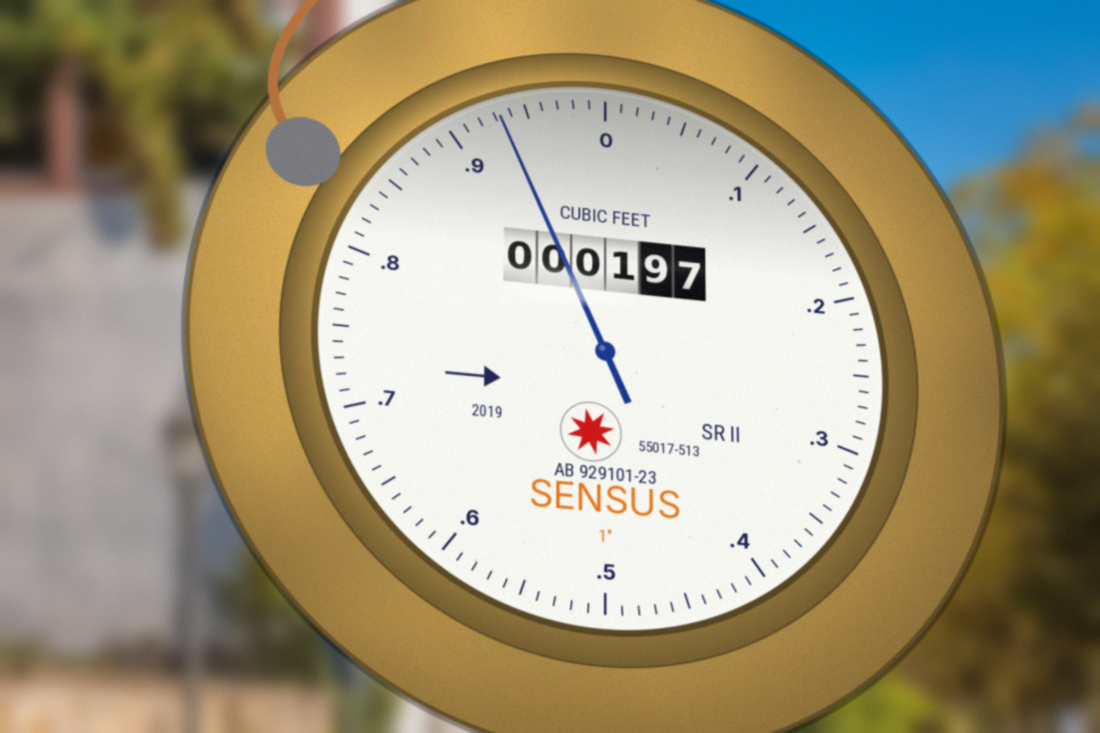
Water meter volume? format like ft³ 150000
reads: ft³ 196.93
